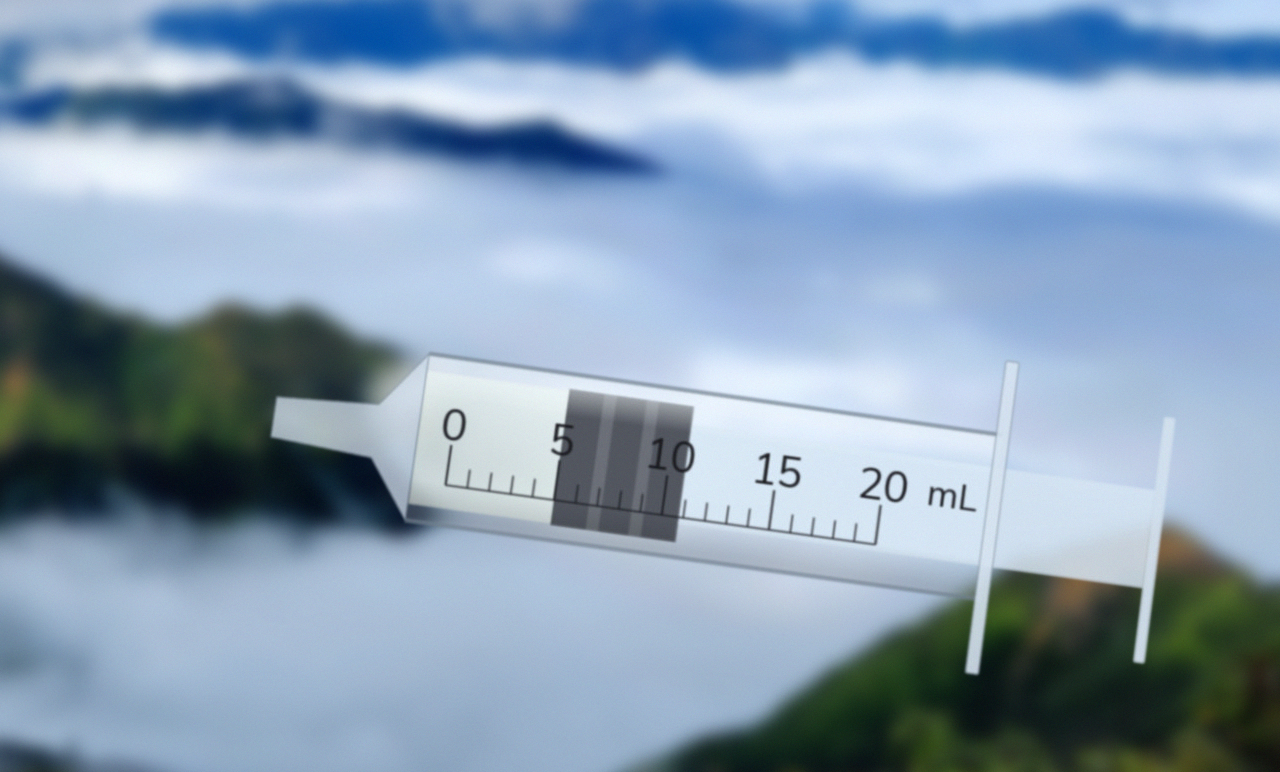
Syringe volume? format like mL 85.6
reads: mL 5
